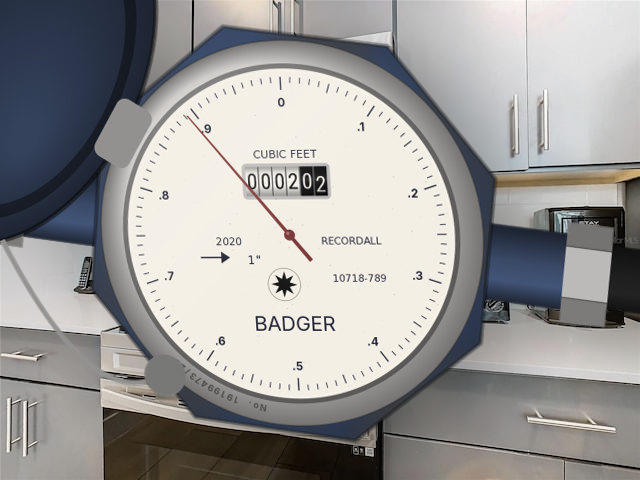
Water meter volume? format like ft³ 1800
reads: ft³ 201.89
